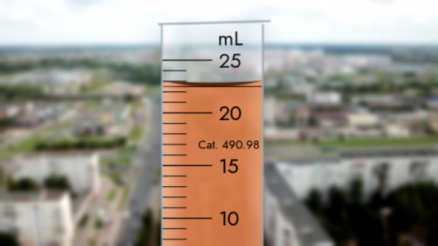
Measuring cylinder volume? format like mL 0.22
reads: mL 22.5
